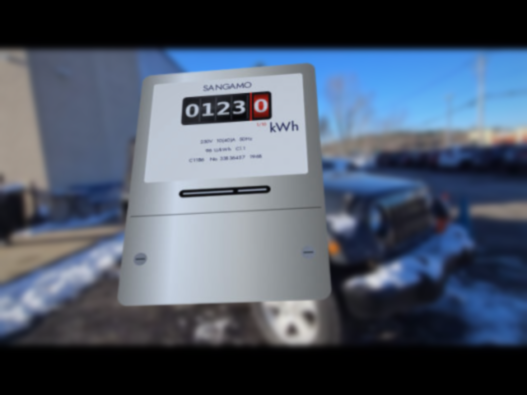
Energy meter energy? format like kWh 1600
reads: kWh 123.0
